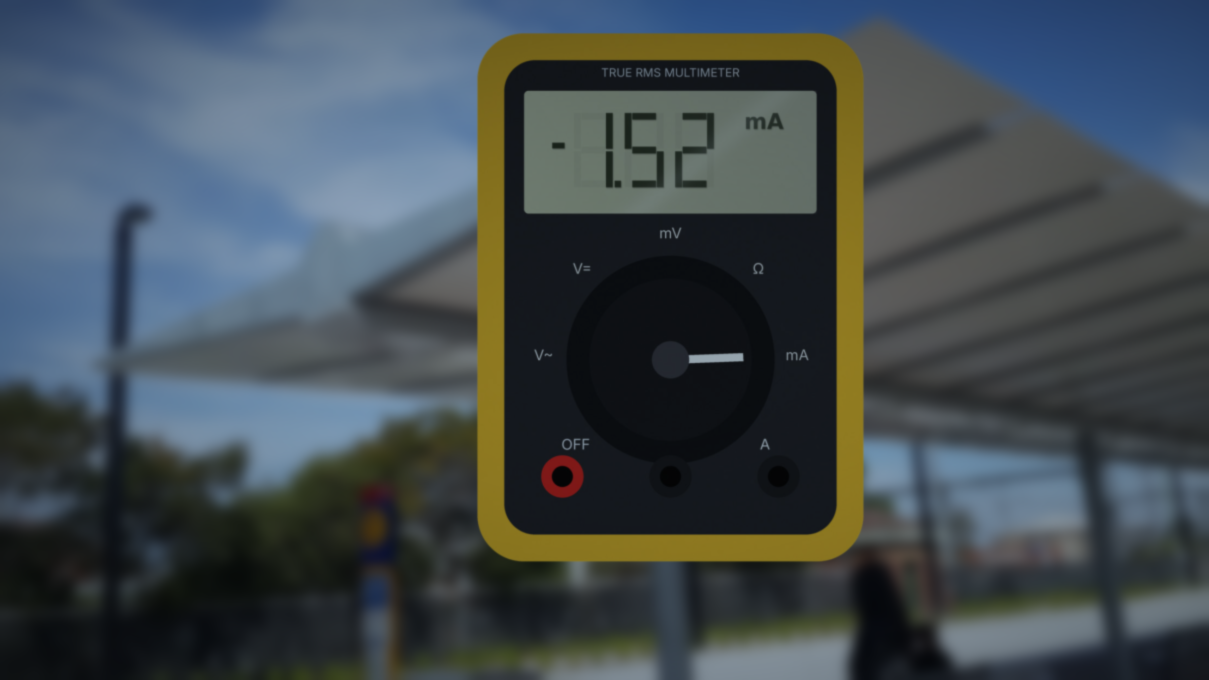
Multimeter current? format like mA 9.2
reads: mA -1.52
